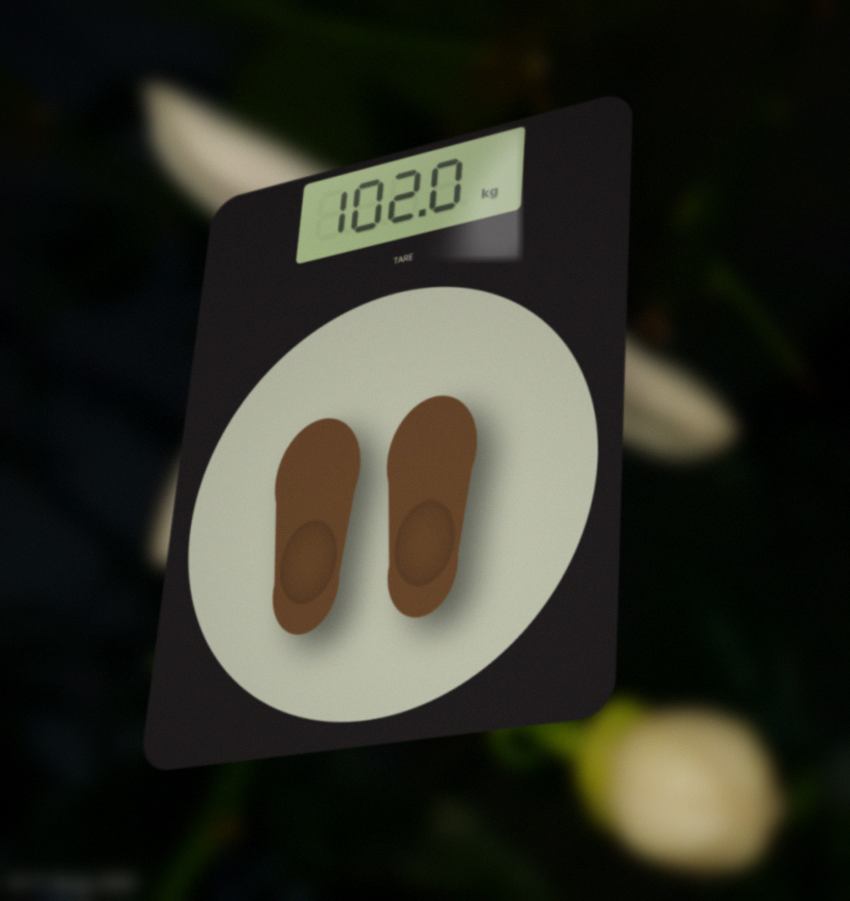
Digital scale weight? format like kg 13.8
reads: kg 102.0
